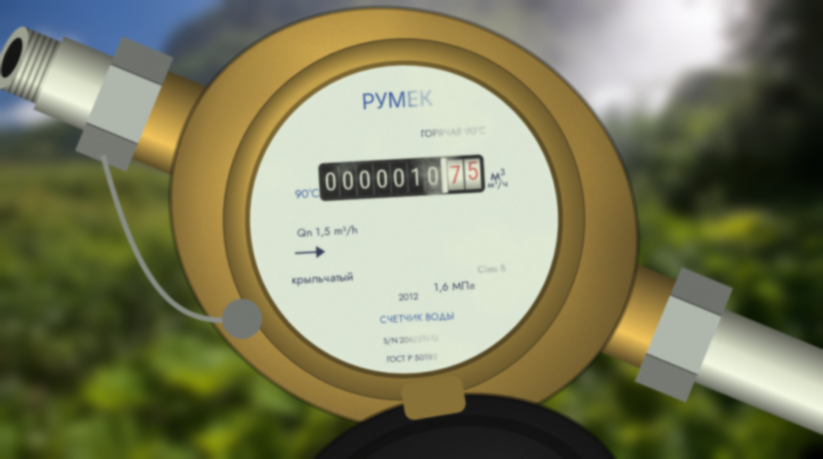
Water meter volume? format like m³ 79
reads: m³ 10.75
